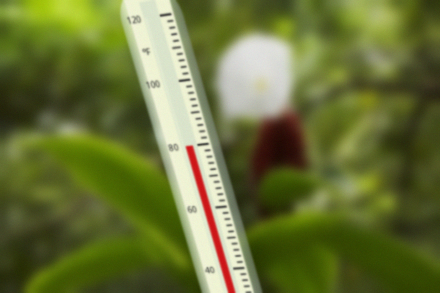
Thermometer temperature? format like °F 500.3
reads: °F 80
